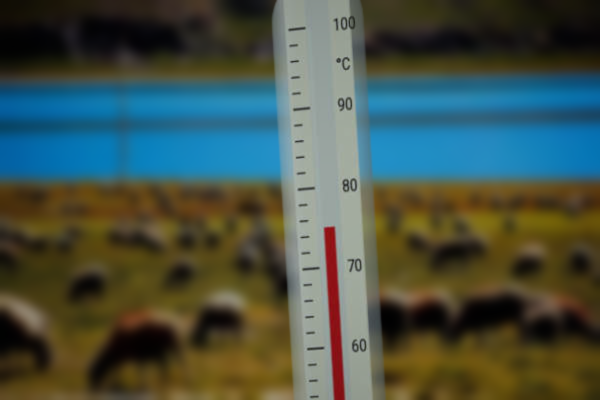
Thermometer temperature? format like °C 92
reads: °C 75
